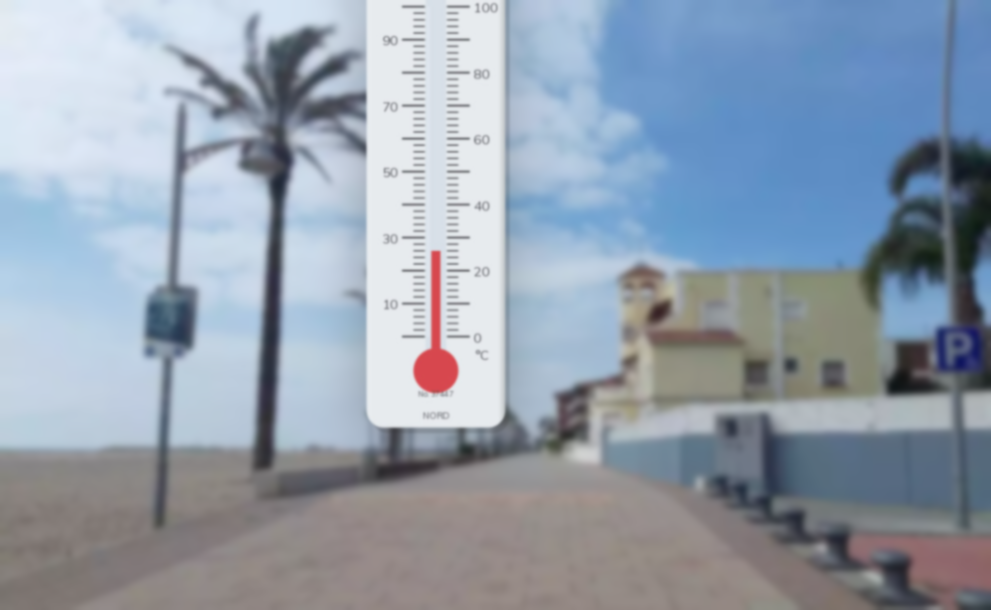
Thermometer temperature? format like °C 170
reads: °C 26
